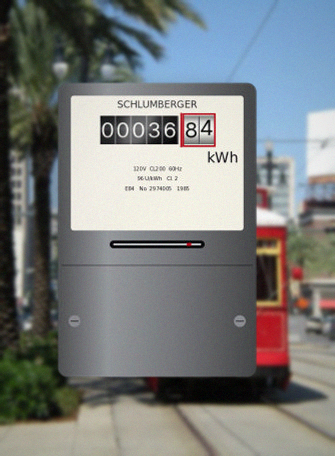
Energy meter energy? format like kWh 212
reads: kWh 36.84
